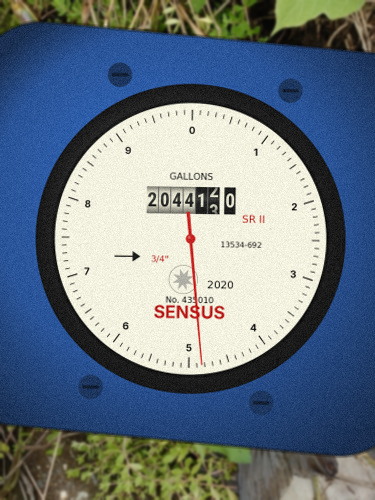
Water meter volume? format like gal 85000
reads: gal 2044124.8
